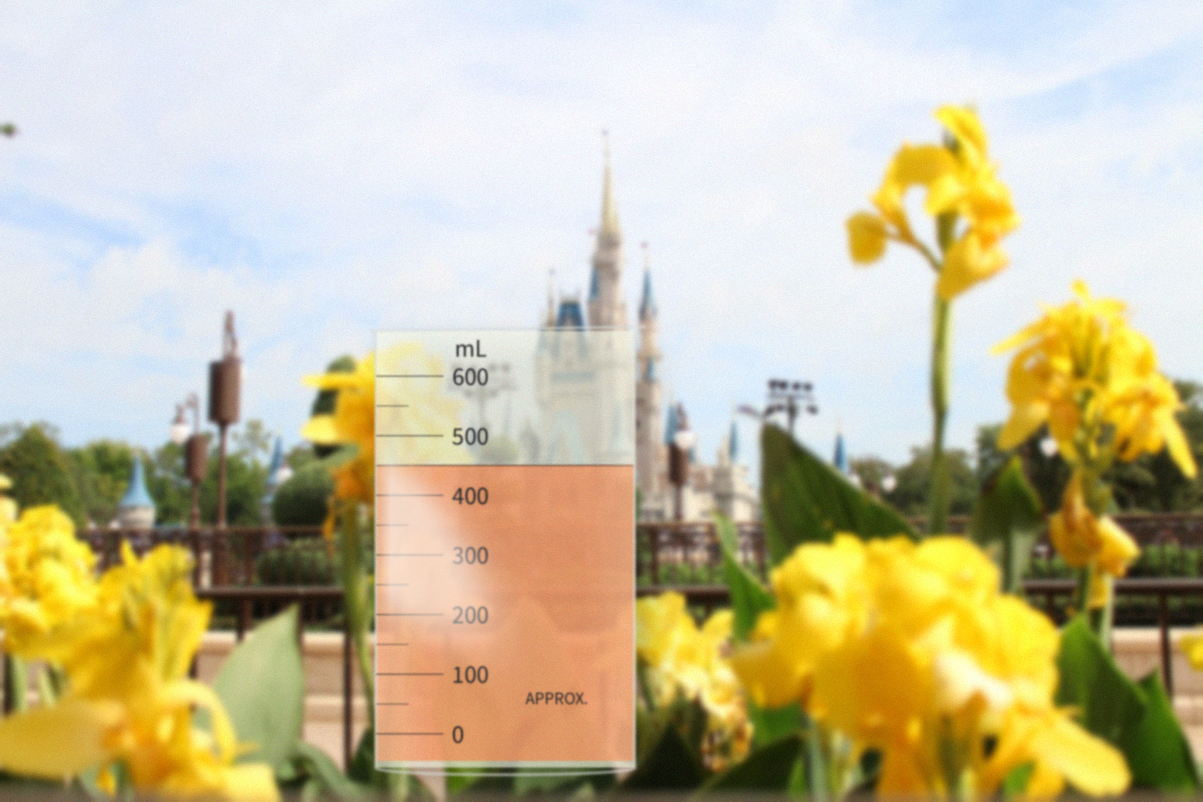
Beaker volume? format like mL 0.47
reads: mL 450
